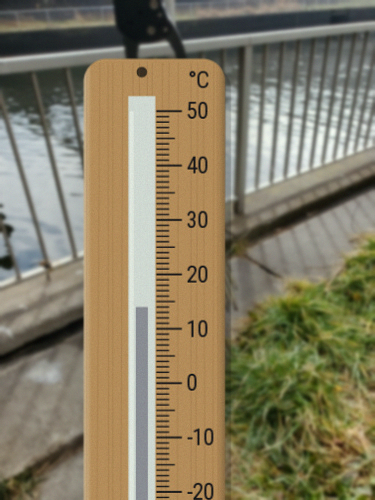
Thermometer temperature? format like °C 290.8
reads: °C 14
